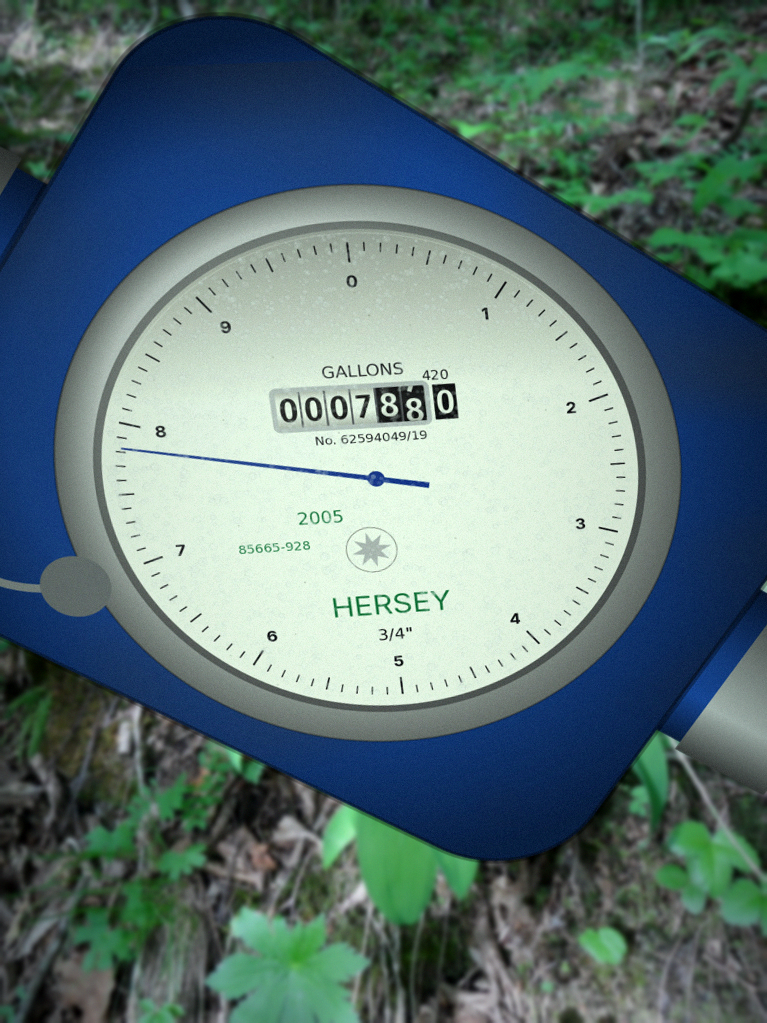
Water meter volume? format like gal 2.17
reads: gal 7877.8
